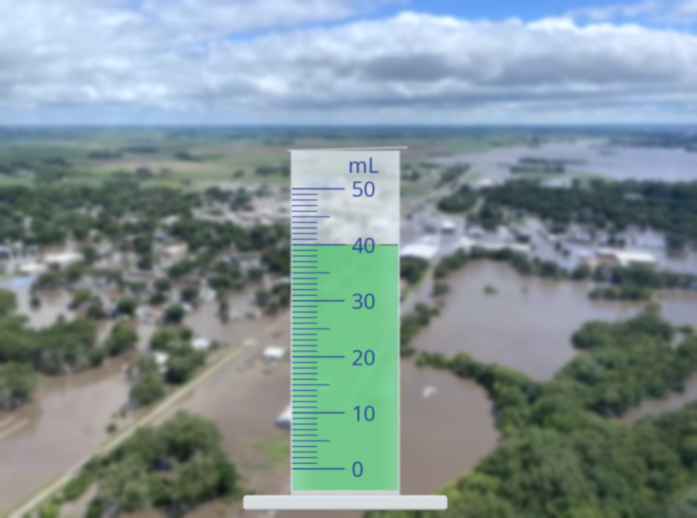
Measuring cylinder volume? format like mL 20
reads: mL 40
